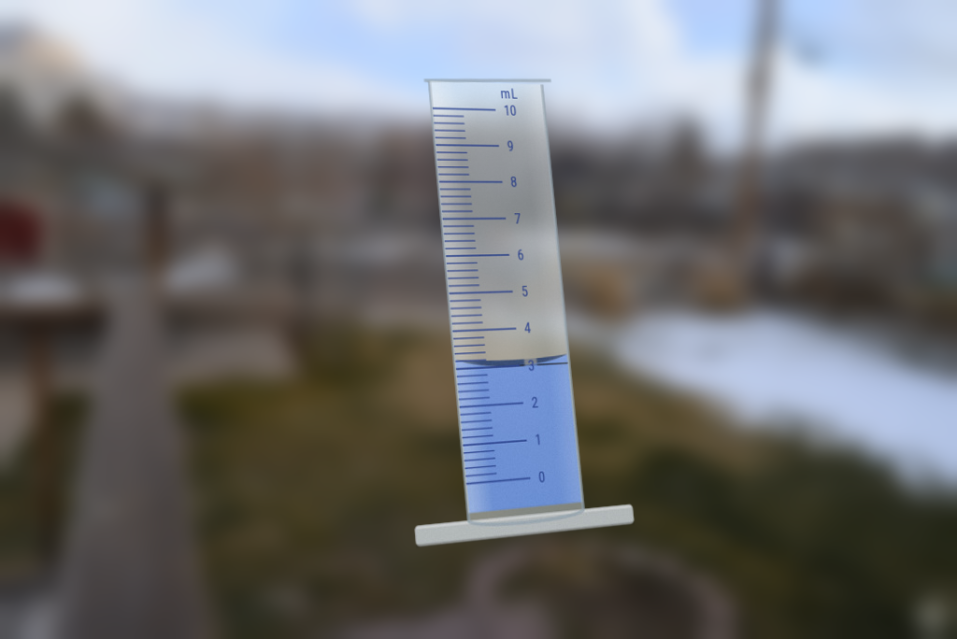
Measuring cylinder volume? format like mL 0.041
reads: mL 3
